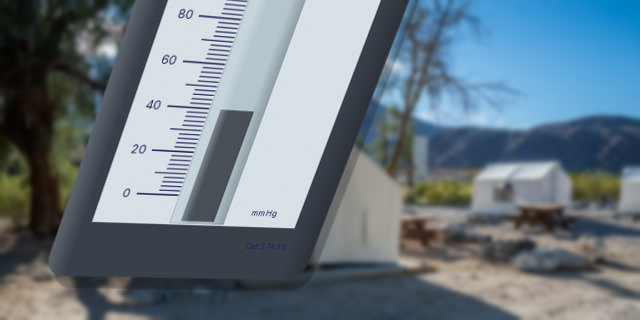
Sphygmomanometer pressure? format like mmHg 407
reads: mmHg 40
